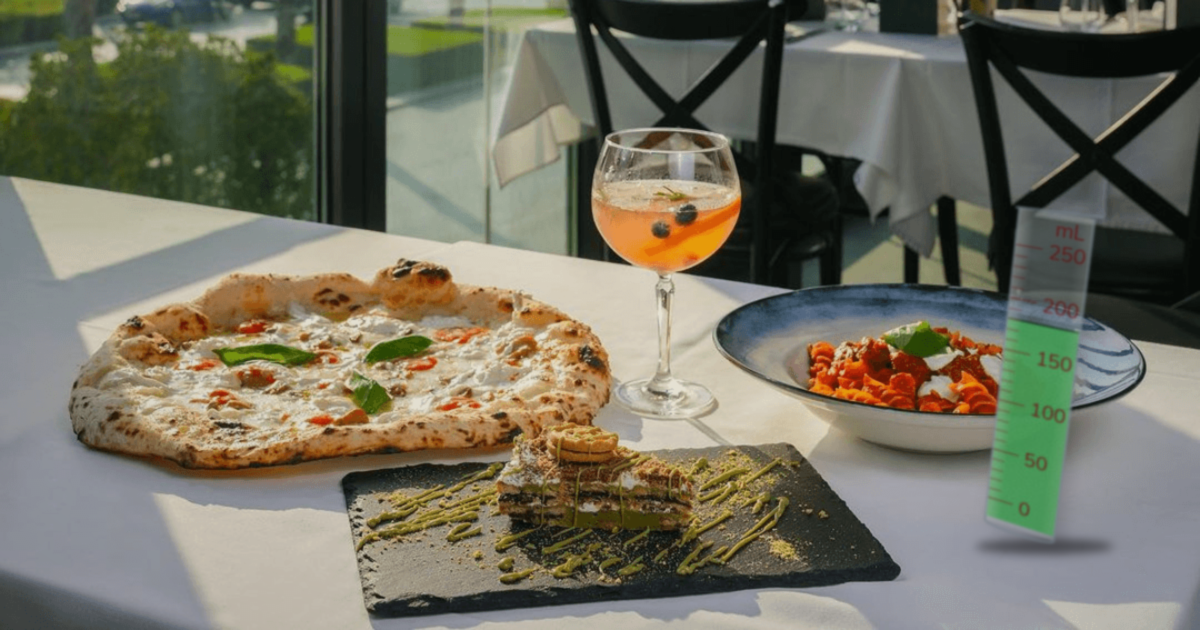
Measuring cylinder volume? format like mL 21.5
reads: mL 180
